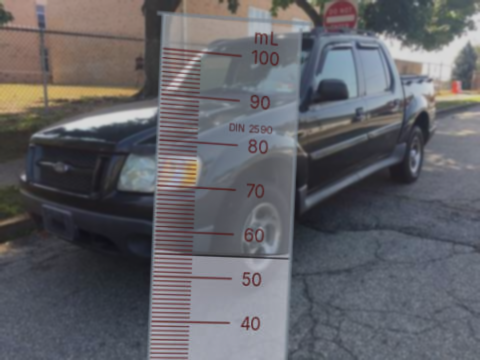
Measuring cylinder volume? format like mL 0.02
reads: mL 55
